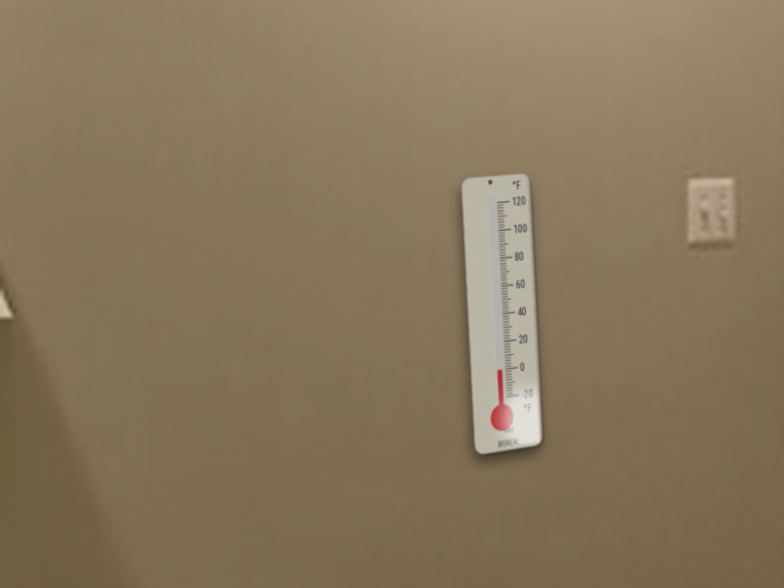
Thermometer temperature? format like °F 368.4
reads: °F 0
